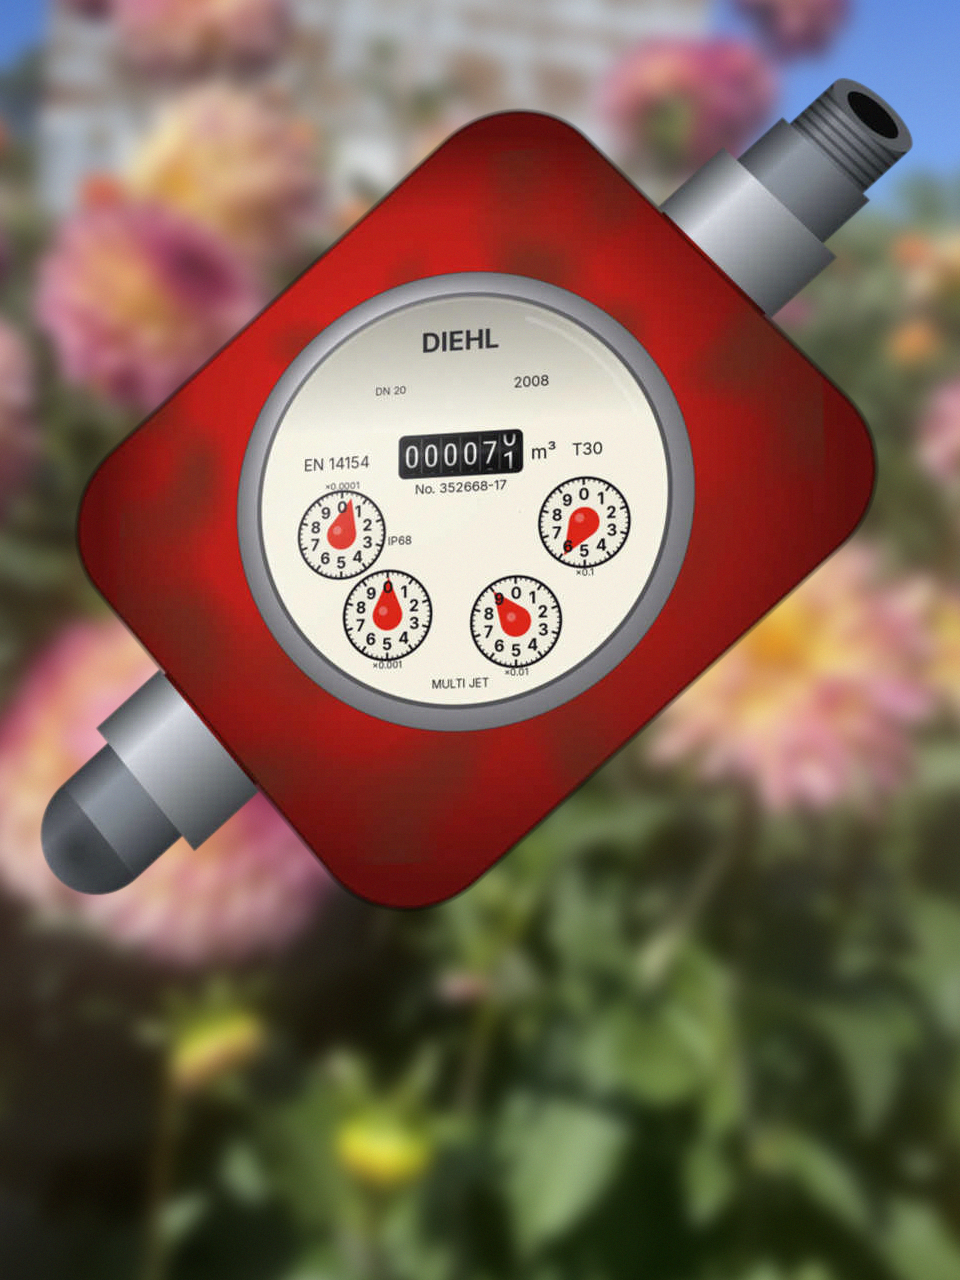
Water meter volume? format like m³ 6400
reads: m³ 70.5900
